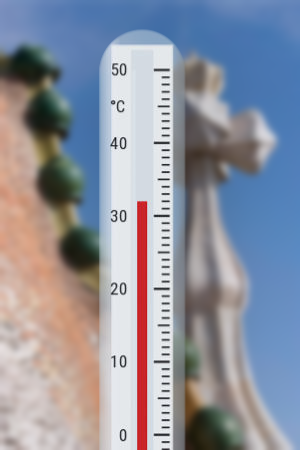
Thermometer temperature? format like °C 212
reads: °C 32
